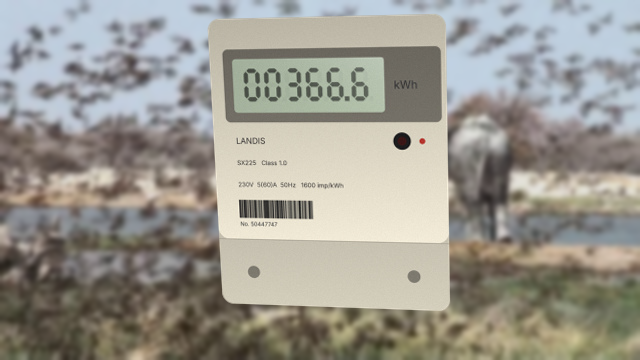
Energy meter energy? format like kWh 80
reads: kWh 366.6
